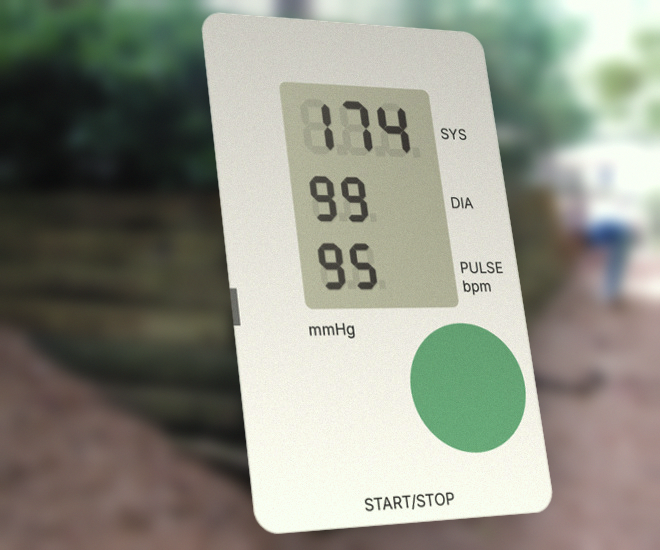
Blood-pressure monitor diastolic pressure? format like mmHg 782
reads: mmHg 99
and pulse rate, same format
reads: bpm 95
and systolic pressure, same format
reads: mmHg 174
